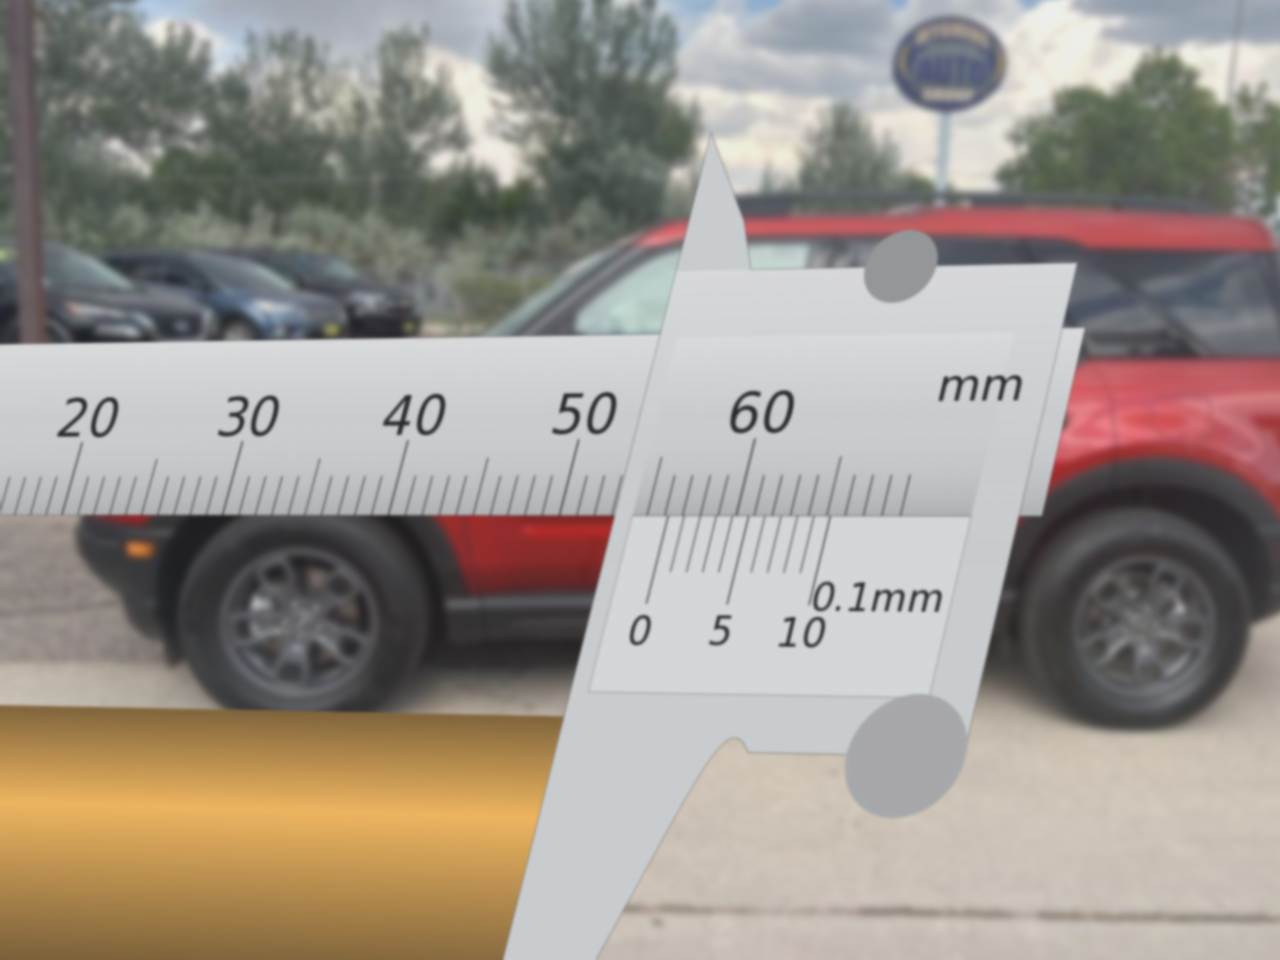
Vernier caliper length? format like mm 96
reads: mm 56.2
